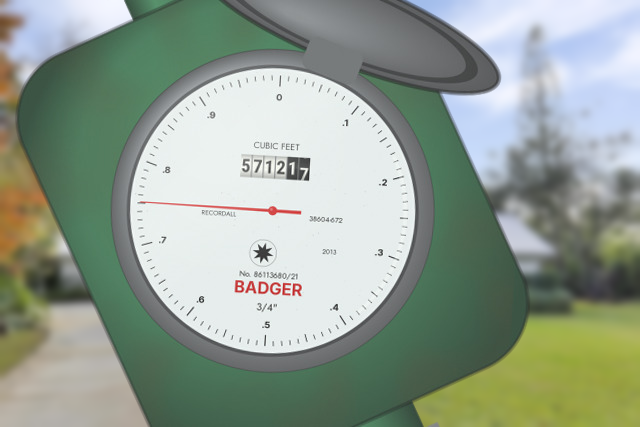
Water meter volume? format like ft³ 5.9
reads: ft³ 571216.75
